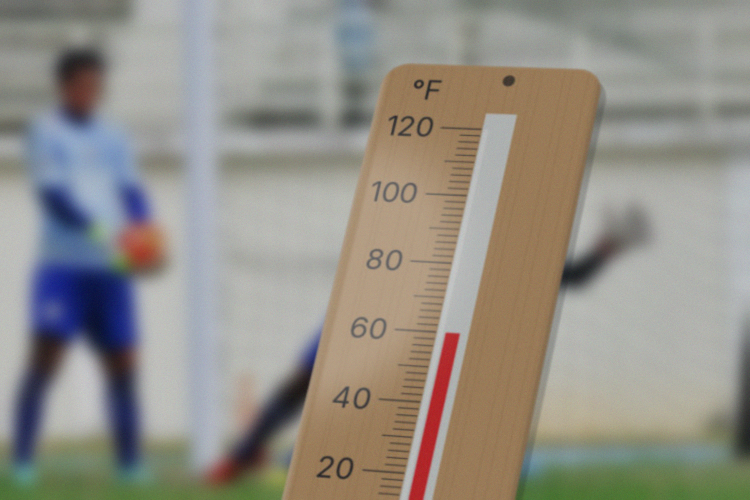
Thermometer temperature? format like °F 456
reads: °F 60
